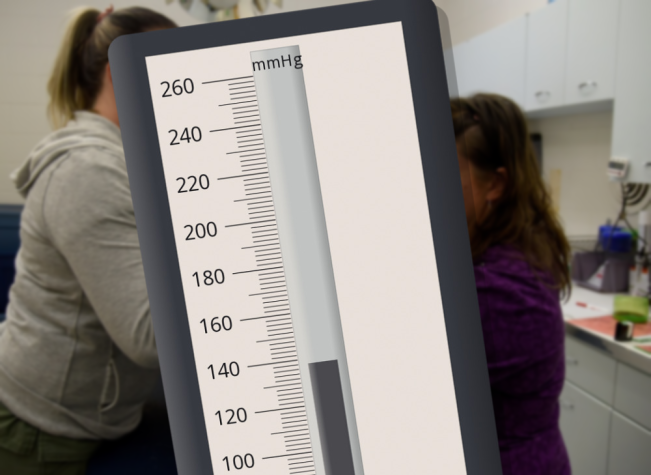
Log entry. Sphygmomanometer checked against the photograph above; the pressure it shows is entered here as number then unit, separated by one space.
138 mmHg
